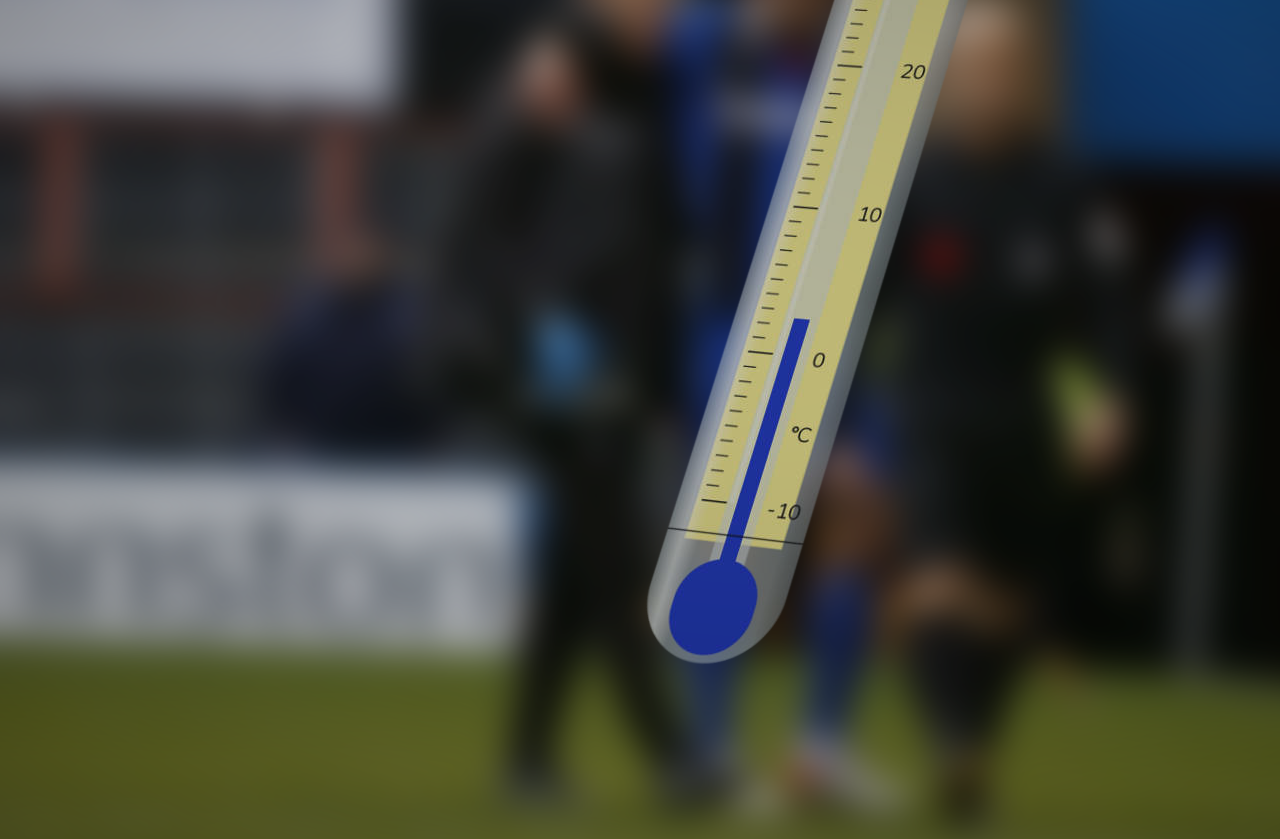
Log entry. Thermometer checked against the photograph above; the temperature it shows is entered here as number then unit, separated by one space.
2.5 °C
